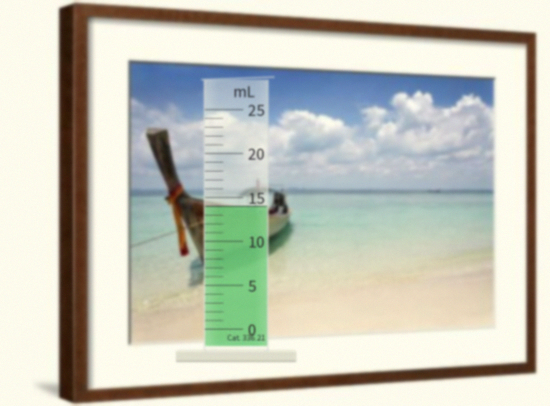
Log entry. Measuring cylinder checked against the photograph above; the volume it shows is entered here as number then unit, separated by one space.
14 mL
